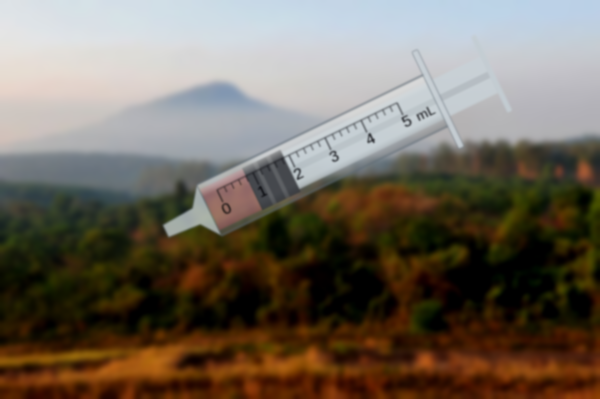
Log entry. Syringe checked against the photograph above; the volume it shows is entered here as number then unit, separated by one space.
0.8 mL
